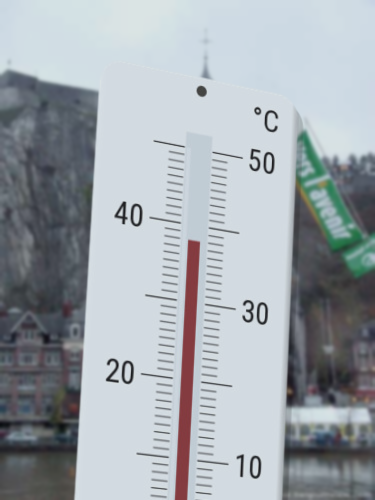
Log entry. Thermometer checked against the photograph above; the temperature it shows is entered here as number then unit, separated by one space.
38 °C
